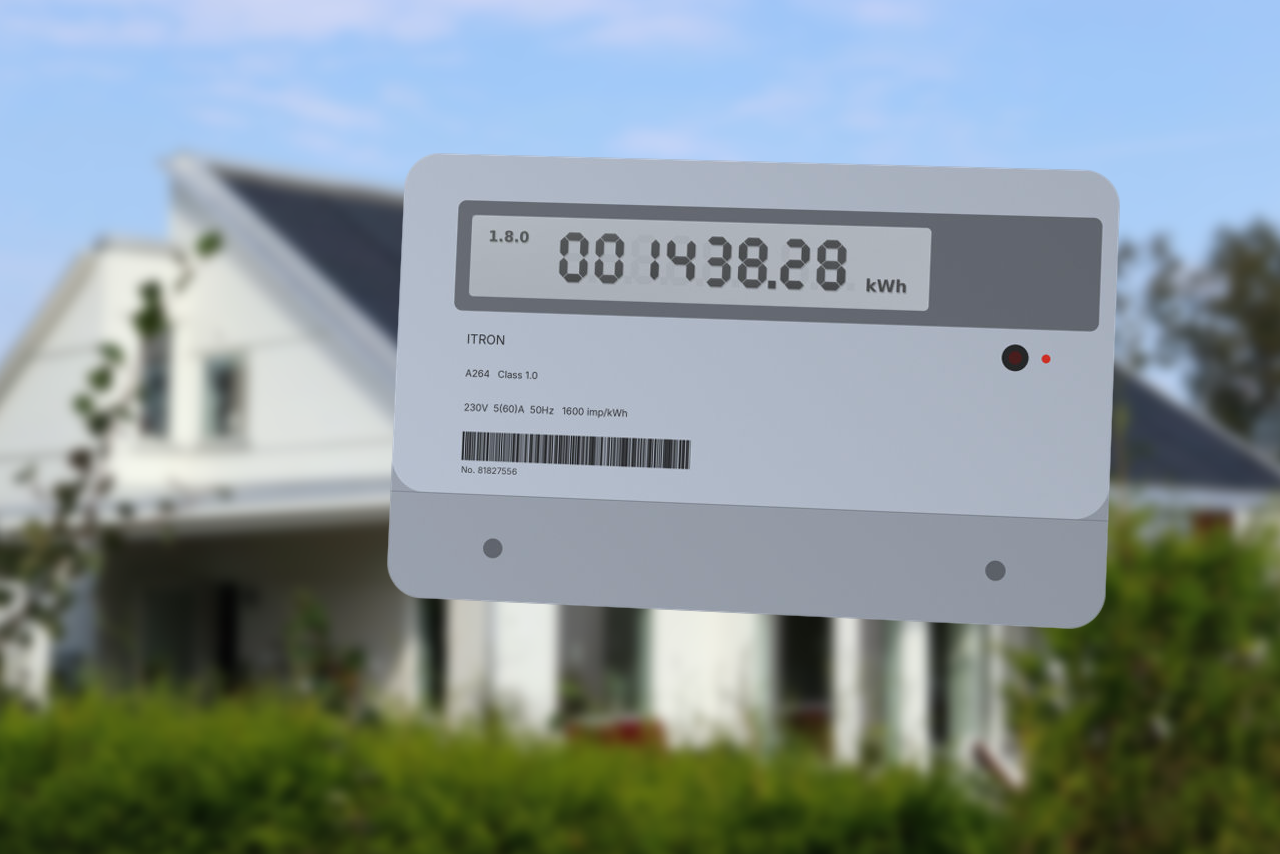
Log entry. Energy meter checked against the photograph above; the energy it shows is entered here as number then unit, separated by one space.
1438.28 kWh
